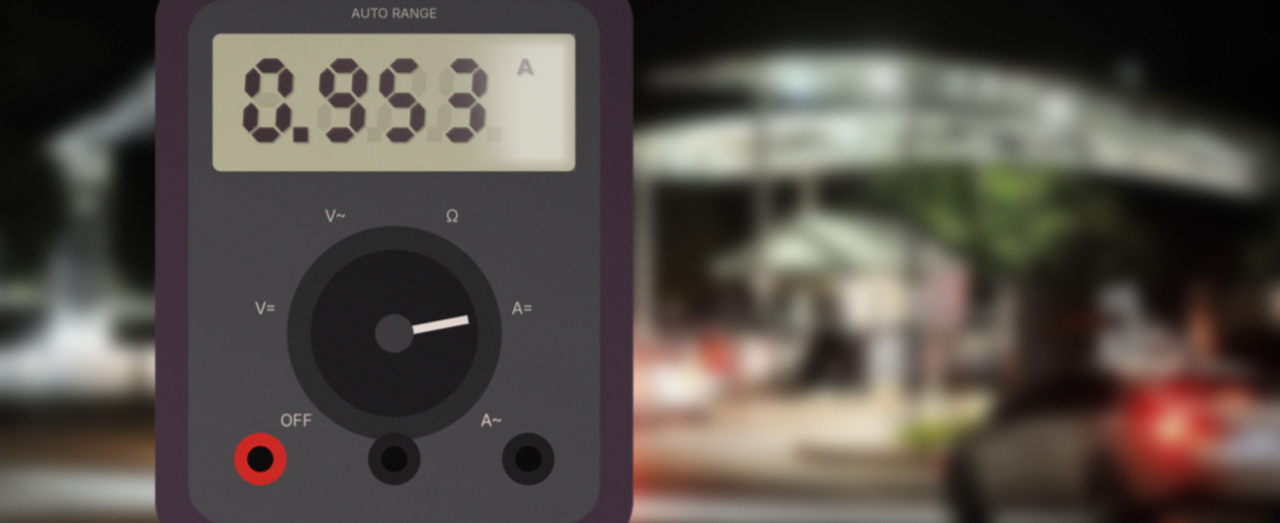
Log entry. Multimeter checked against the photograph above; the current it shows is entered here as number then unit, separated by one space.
0.953 A
